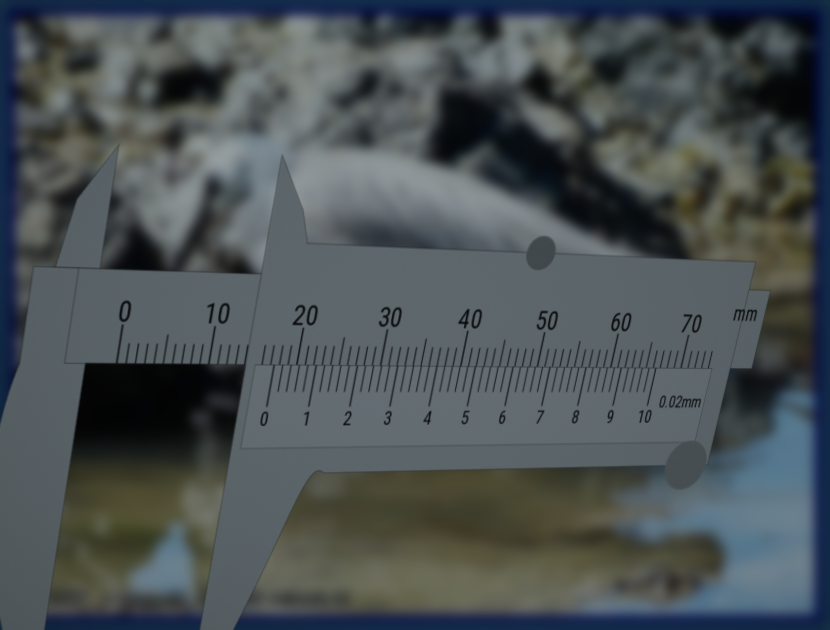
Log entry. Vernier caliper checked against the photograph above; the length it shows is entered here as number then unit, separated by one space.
17.4 mm
